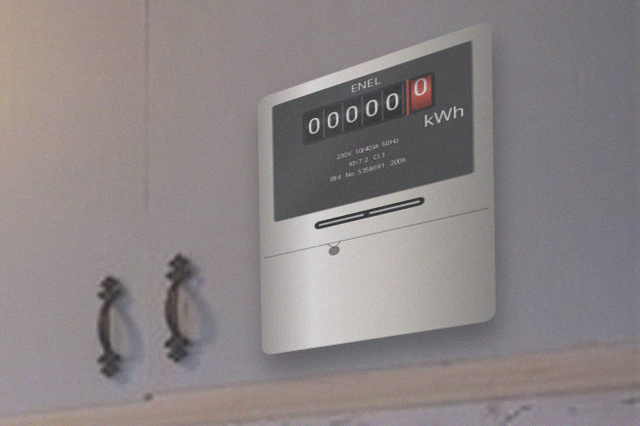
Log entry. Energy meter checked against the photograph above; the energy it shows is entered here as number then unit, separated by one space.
0.0 kWh
